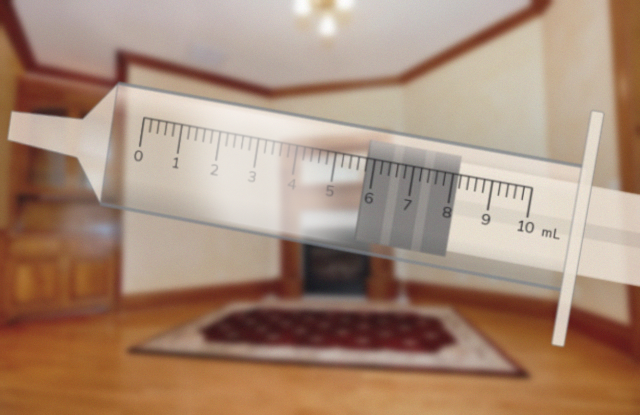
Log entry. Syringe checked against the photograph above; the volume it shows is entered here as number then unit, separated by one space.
5.8 mL
